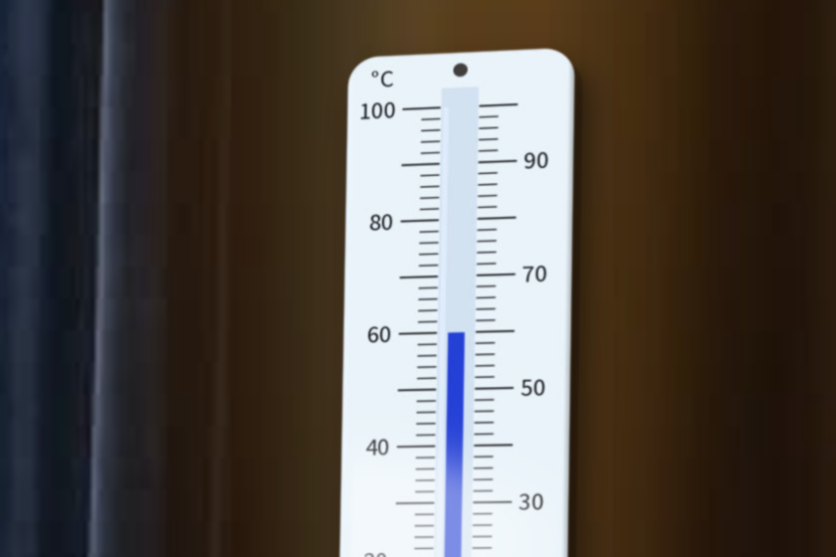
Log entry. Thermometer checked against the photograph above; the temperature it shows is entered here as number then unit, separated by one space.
60 °C
